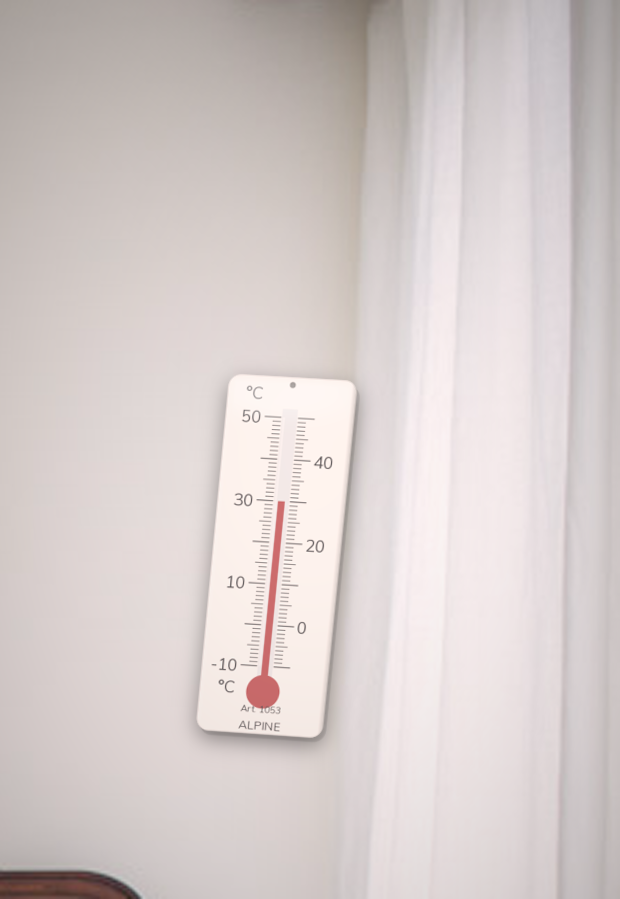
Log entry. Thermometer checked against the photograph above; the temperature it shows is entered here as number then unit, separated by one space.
30 °C
